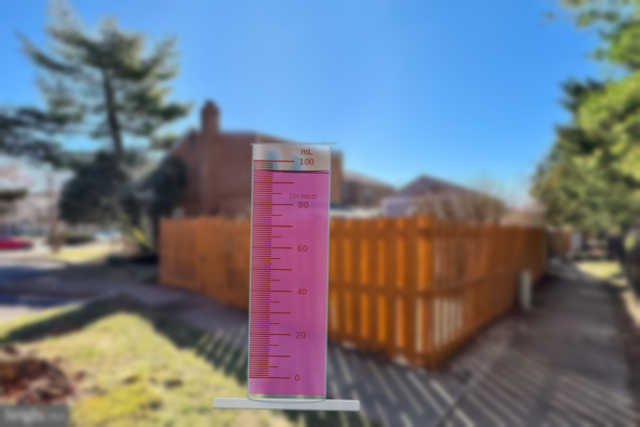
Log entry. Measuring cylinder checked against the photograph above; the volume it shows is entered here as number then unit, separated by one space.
95 mL
